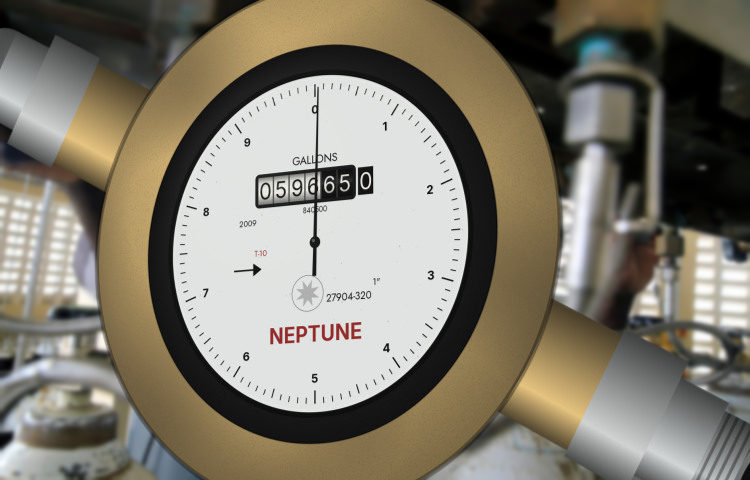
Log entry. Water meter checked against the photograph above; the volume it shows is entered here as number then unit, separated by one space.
596650.0 gal
